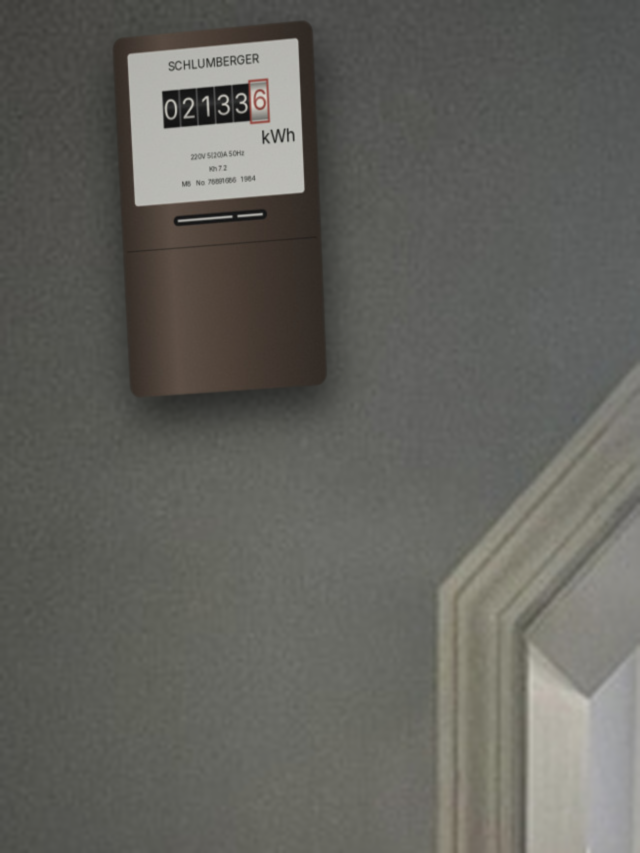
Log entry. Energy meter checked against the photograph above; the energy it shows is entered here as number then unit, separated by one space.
2133.6 kWh
